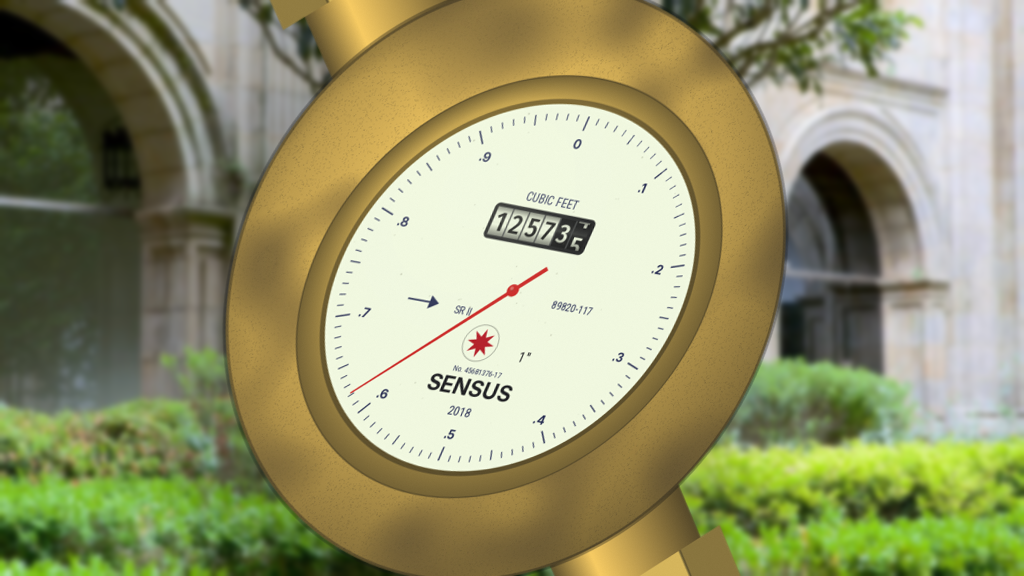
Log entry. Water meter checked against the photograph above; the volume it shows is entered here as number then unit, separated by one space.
125734.62 ft³
